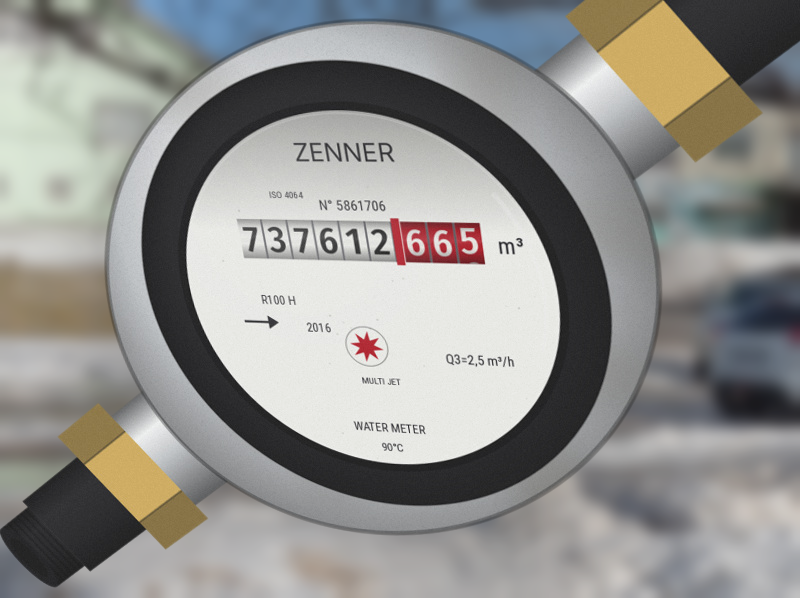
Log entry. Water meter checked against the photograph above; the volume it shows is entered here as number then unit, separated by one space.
737612.665 m³
